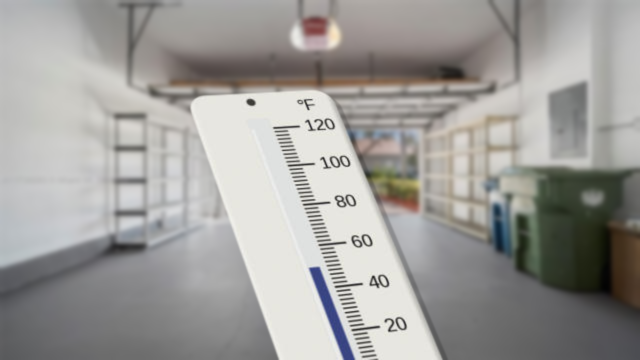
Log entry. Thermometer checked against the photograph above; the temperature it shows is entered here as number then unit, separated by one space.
50 °F
